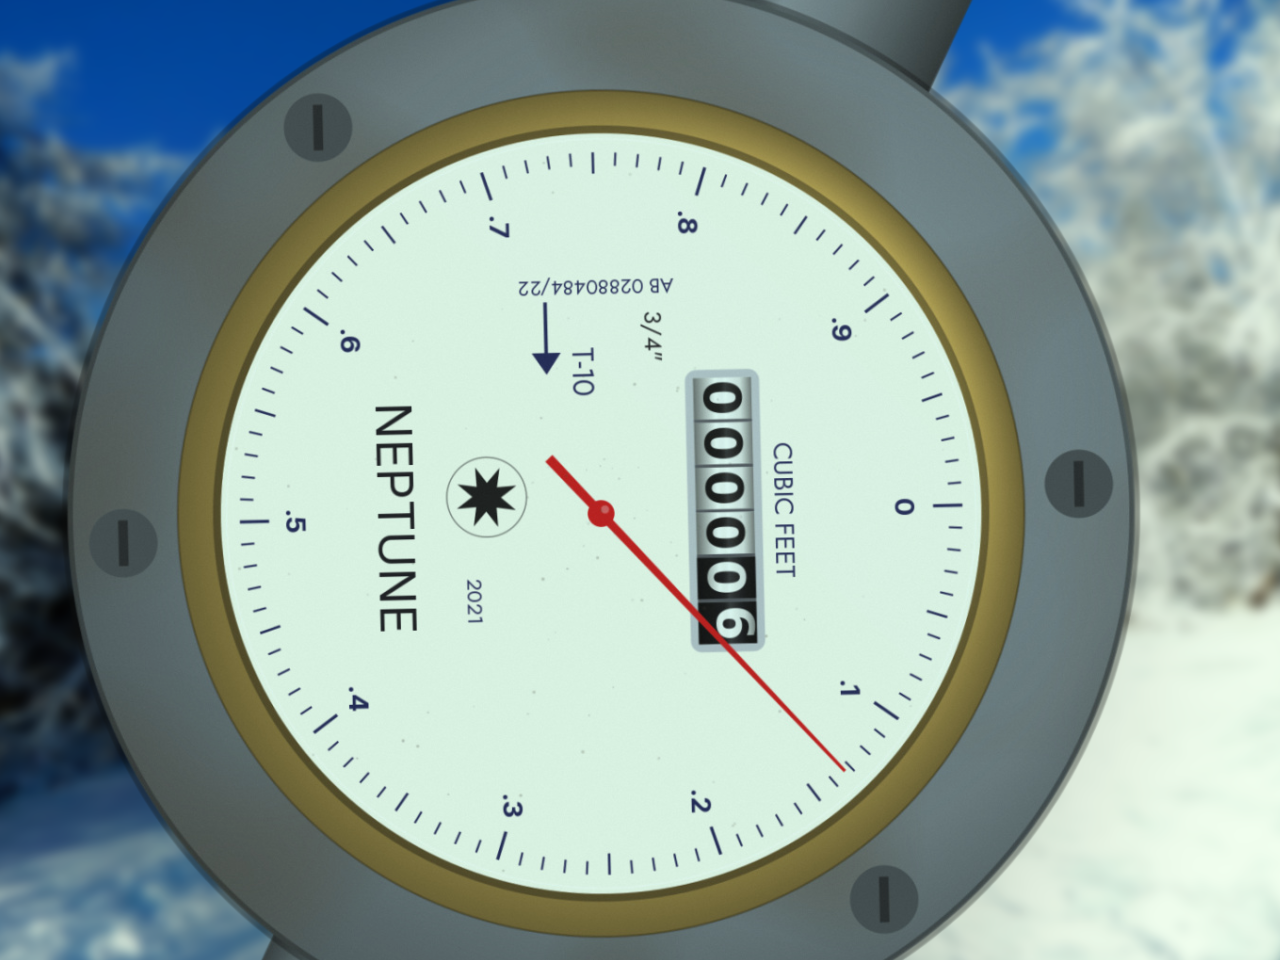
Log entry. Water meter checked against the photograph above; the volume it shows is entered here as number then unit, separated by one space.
6.13 ft³
